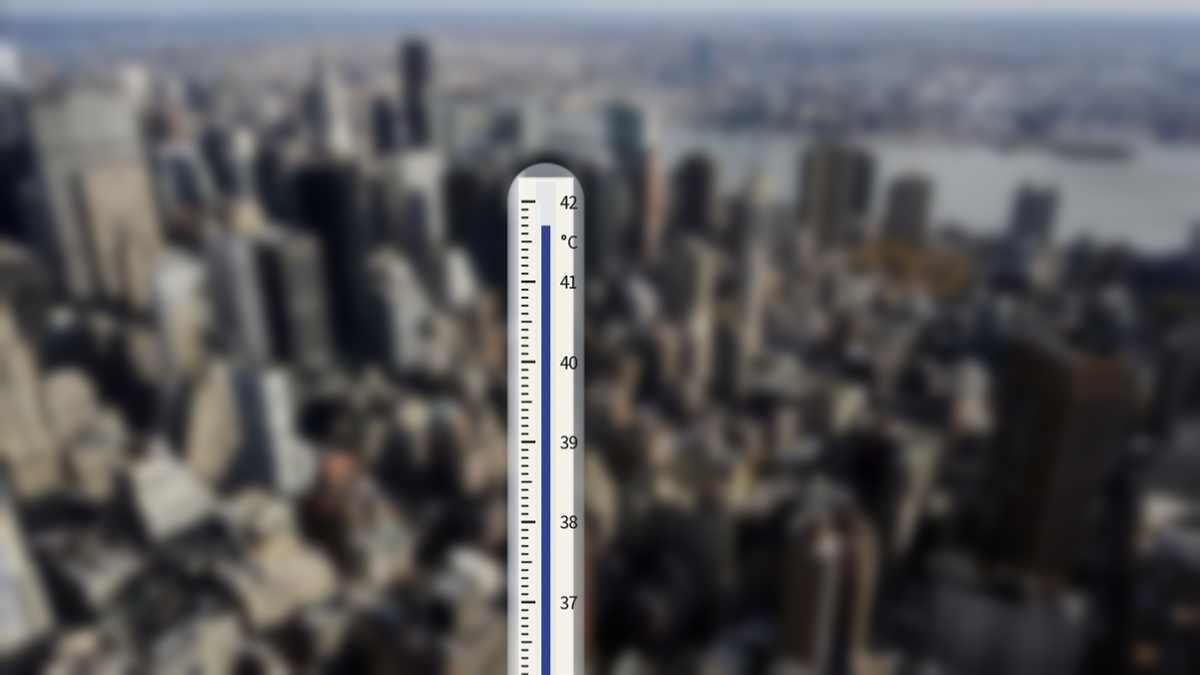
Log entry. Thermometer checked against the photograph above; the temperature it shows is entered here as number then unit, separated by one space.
41.7 °C
